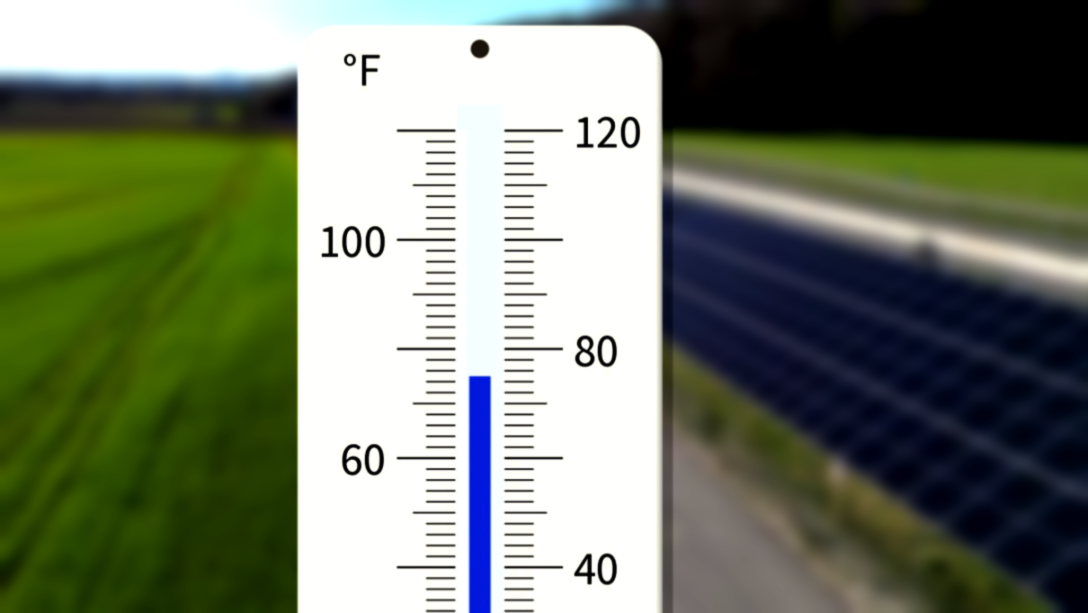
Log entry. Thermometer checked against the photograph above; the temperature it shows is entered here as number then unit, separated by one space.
75 °F
